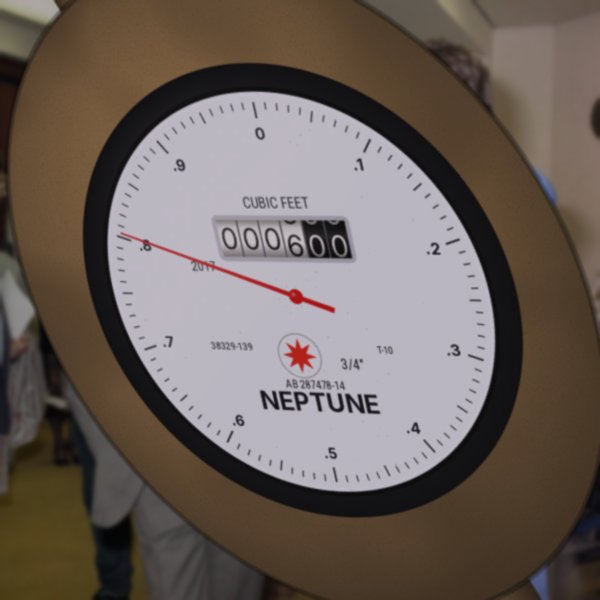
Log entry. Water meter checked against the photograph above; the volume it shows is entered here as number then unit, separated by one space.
599.80 ft³
